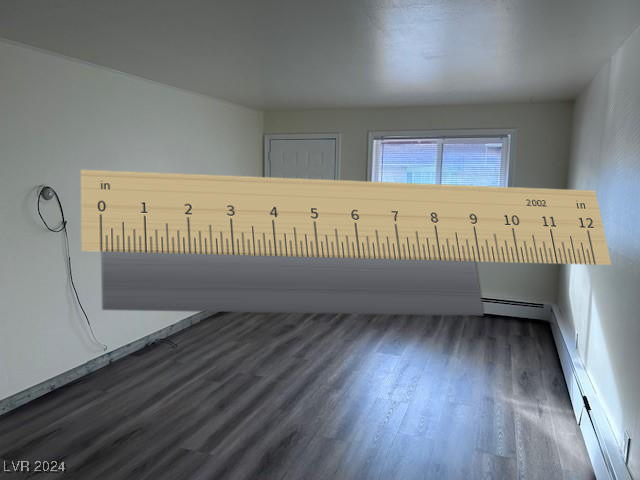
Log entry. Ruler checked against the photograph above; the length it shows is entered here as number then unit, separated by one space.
8.875 in
